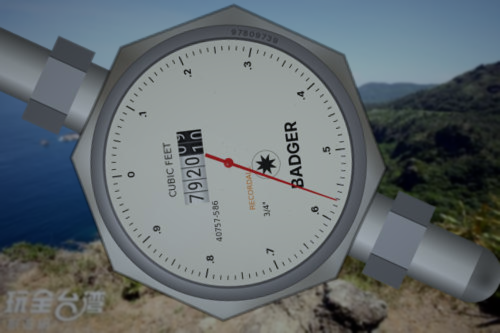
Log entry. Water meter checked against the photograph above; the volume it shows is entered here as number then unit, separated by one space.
792009.57 ft³
